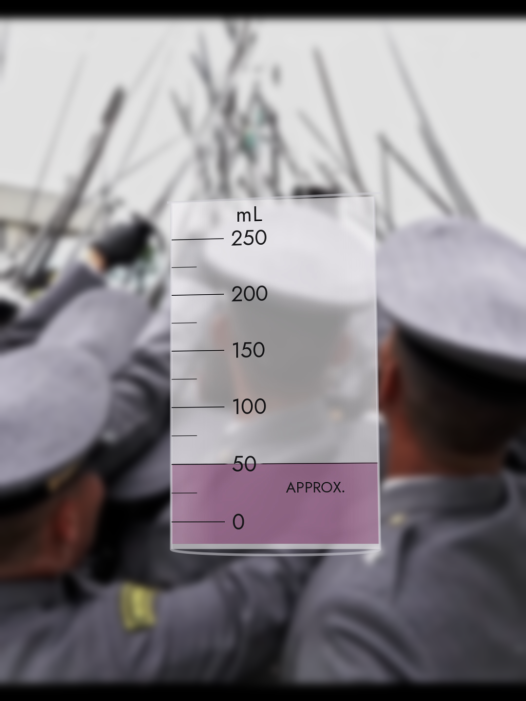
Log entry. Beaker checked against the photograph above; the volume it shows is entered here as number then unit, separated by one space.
50 mL
